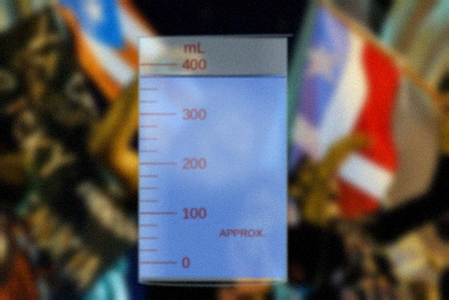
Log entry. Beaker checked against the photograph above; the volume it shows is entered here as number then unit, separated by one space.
375 mL
